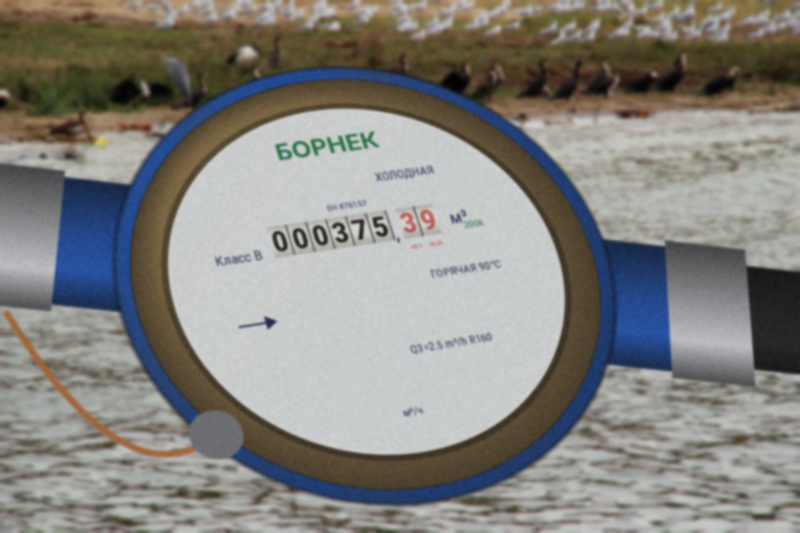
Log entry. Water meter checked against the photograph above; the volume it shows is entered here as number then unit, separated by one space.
375.39 m³
